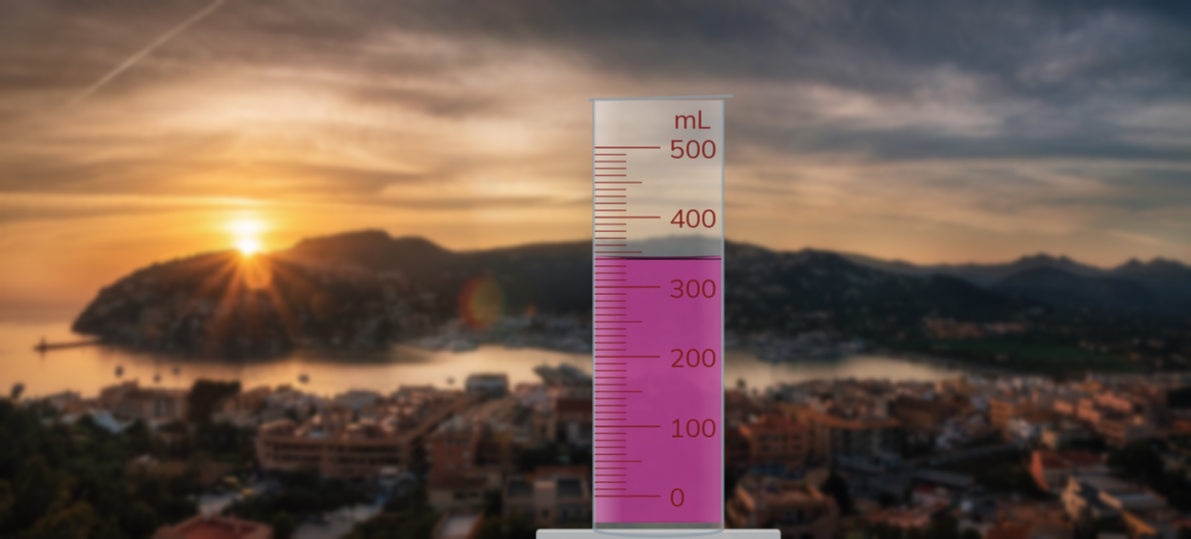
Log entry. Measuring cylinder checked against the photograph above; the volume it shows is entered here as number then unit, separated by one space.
340 mL
